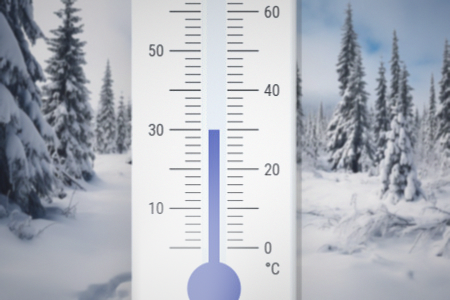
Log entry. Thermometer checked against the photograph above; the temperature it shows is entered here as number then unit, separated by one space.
30 °C
